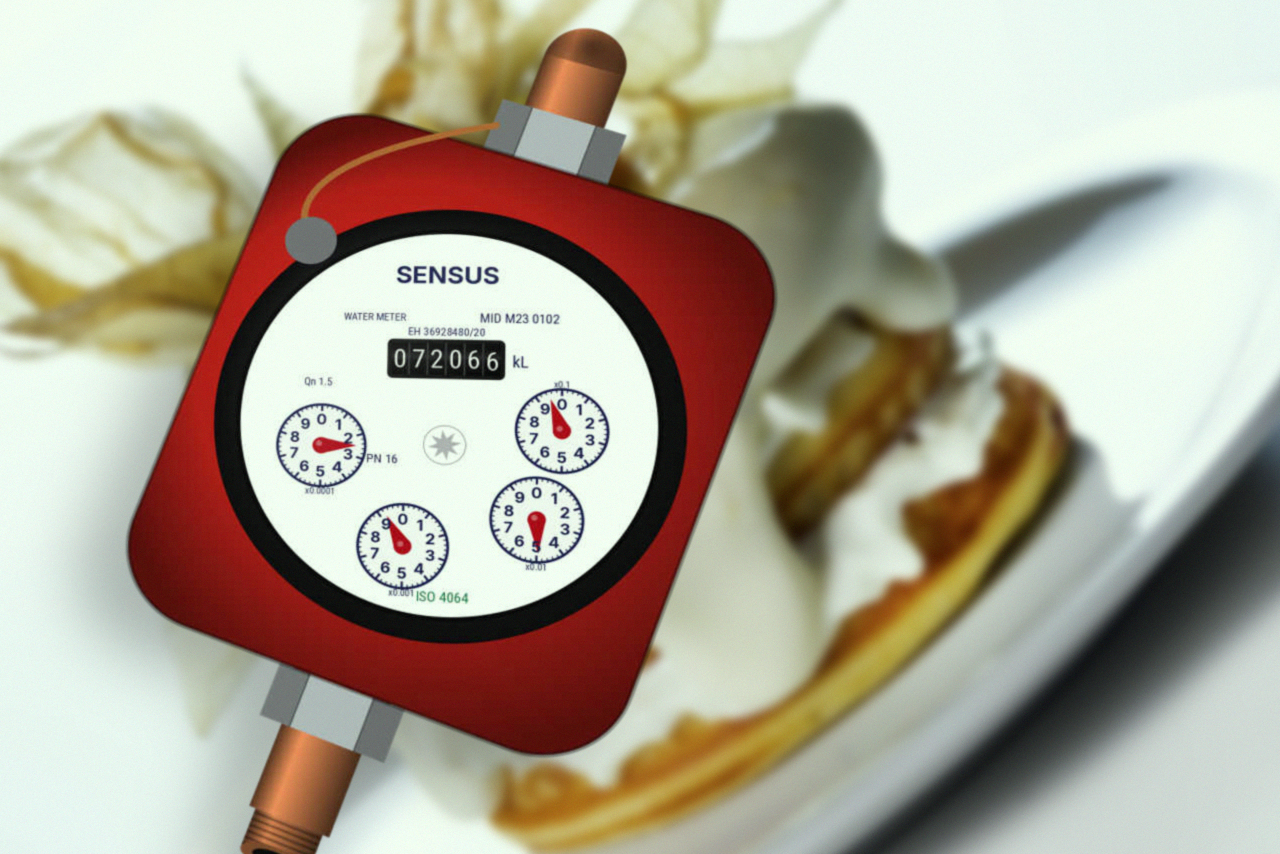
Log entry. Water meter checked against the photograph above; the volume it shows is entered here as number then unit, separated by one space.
72065.9492 kL
